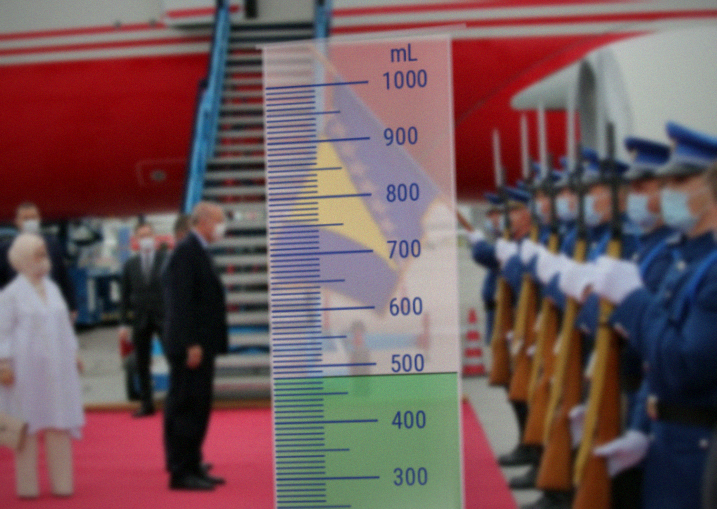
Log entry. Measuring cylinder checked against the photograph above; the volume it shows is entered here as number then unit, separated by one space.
480 mL
